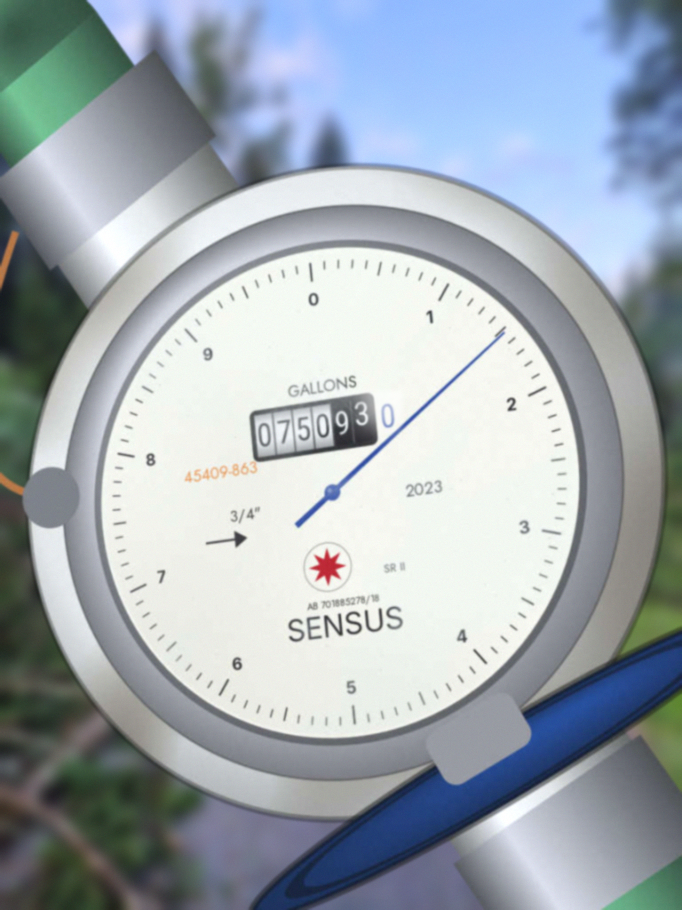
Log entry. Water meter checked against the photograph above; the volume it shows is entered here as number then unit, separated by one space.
750931.5 gal
